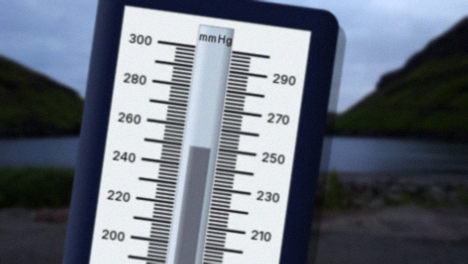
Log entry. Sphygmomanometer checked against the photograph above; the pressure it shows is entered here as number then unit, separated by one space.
250 mmHg
